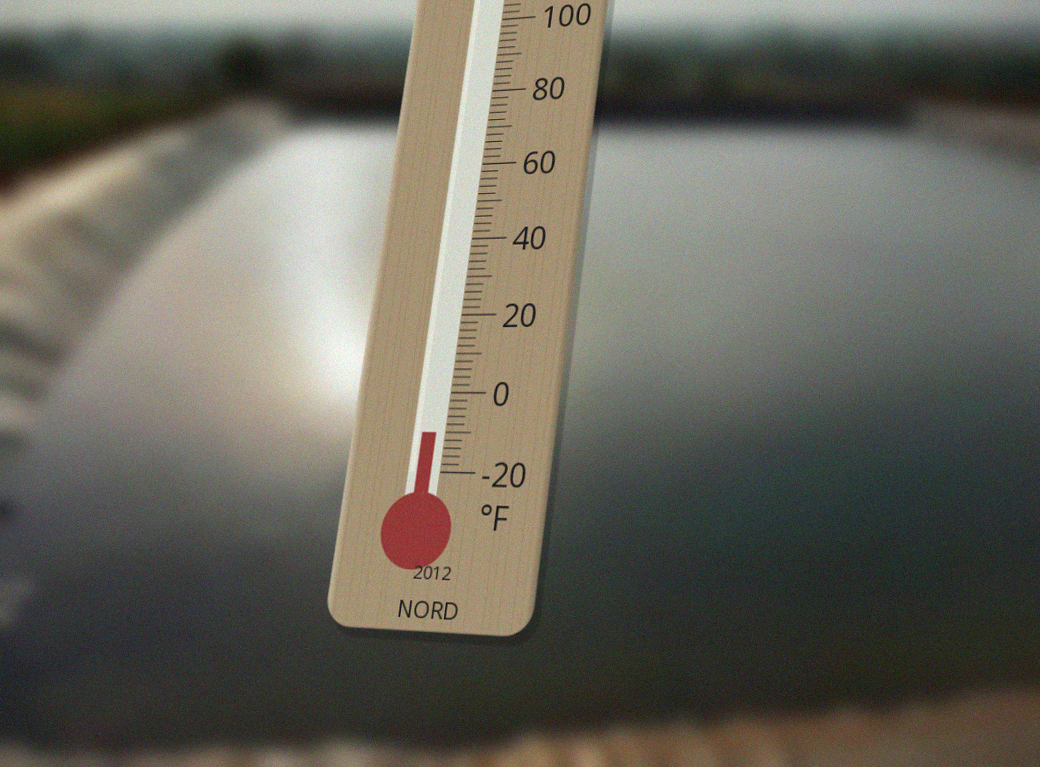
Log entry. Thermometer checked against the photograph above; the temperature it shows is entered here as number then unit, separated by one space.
-10 °F
